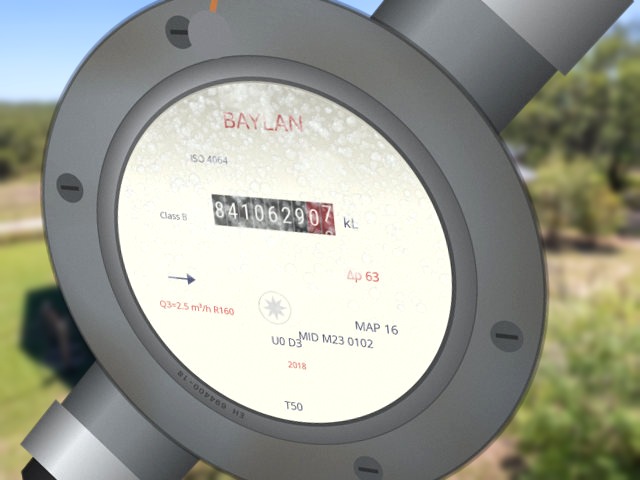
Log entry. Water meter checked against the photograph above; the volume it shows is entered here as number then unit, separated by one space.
8410629.07 kL
